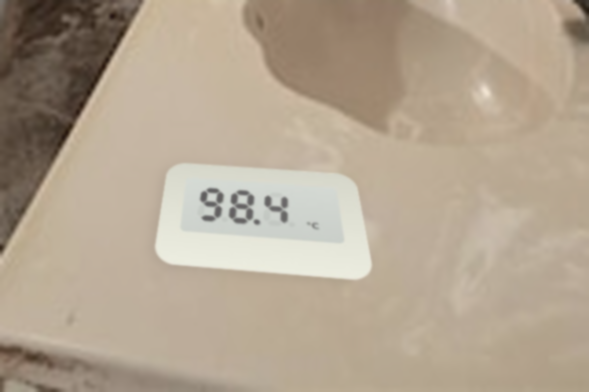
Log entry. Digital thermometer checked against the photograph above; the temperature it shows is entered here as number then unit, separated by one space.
98.4 °C
